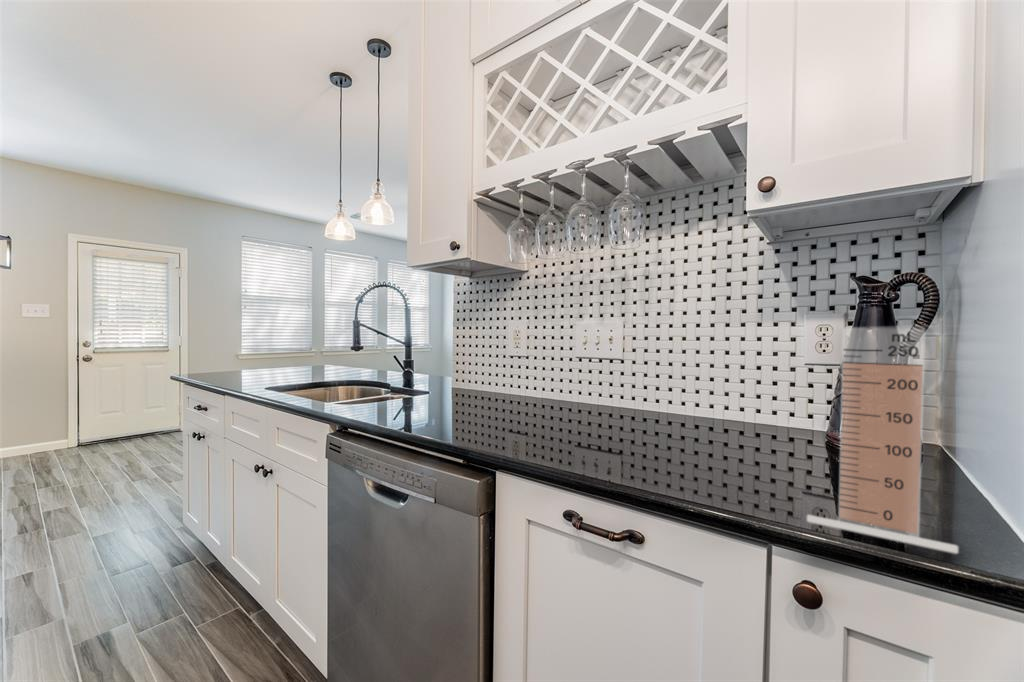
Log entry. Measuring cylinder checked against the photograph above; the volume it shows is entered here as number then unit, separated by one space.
230 mL
